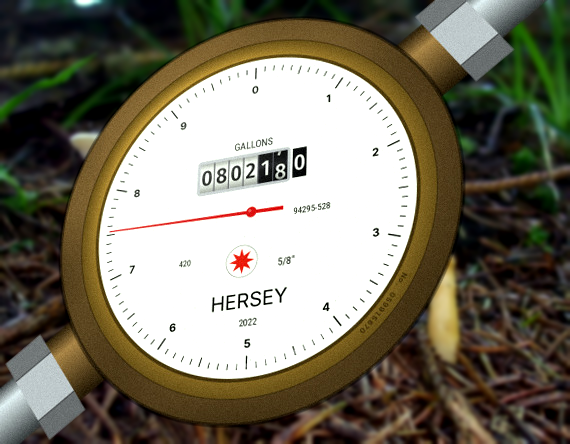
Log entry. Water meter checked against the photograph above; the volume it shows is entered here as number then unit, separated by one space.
802177.5 gal
